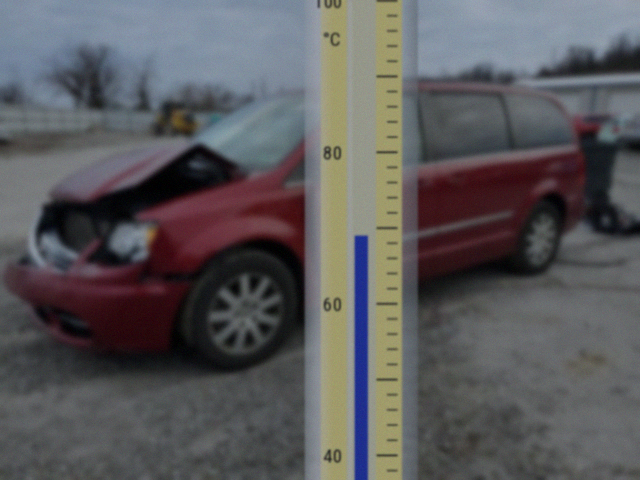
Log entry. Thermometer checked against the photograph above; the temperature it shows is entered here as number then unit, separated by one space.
69 °C
